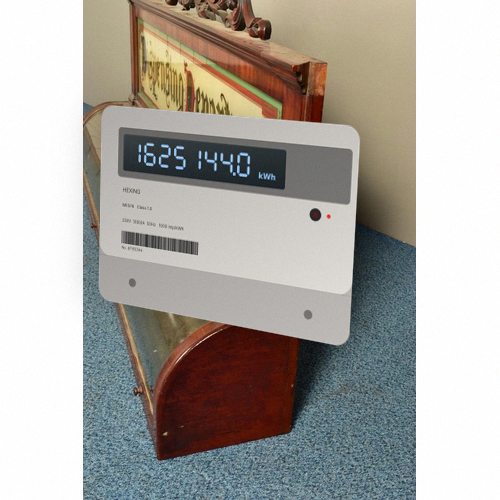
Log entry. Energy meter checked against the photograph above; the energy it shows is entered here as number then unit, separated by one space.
1625144.0 kWh
